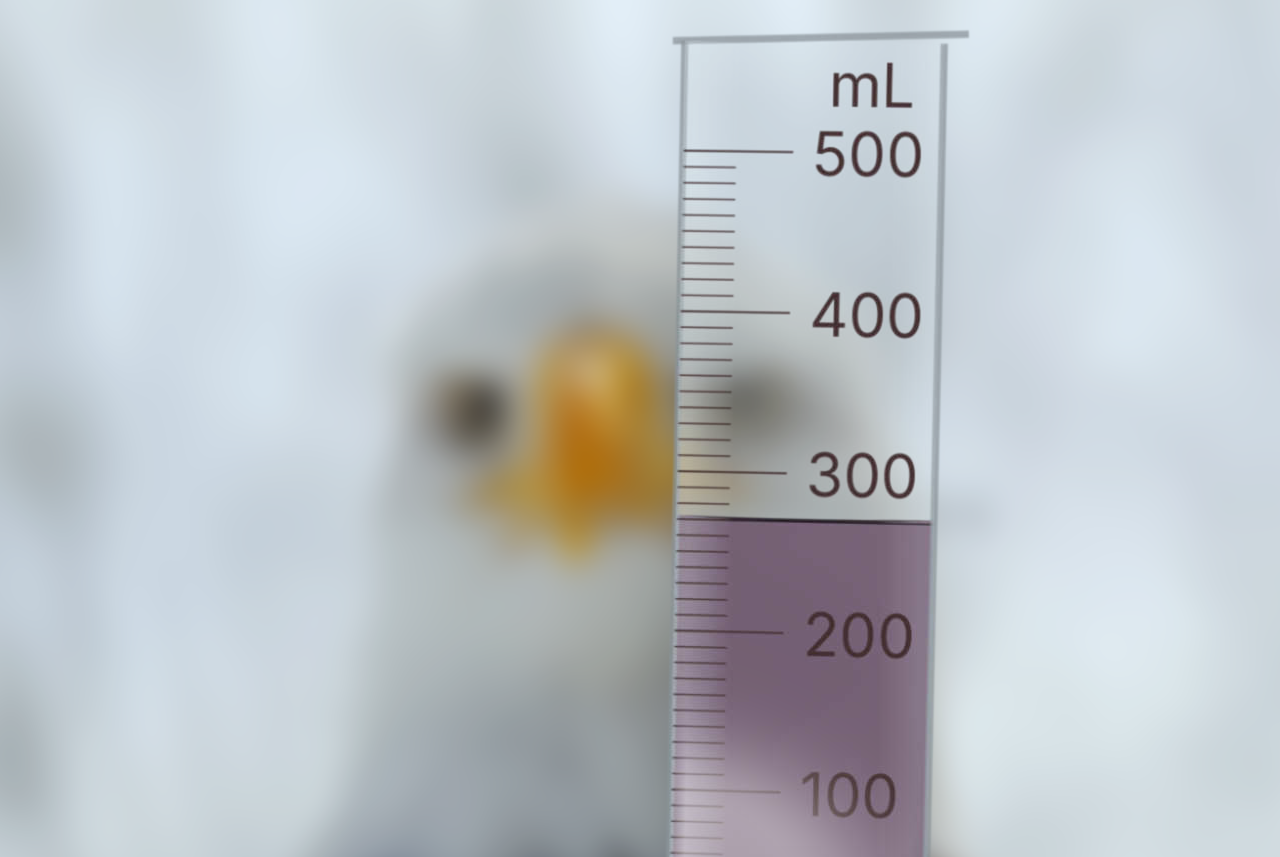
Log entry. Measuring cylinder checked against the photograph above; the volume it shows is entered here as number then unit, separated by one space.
270 mL
